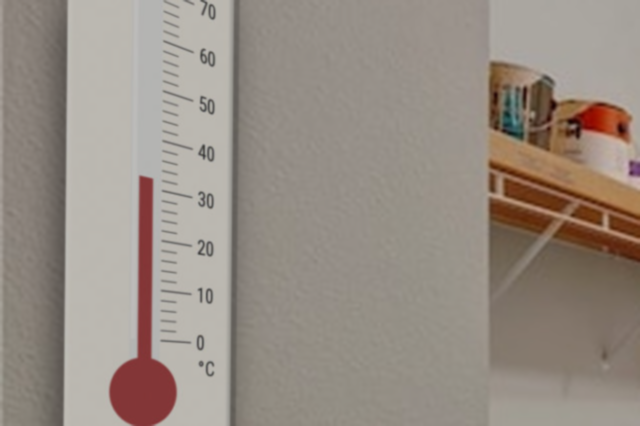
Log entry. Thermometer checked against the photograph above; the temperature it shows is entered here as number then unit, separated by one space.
32 °C
